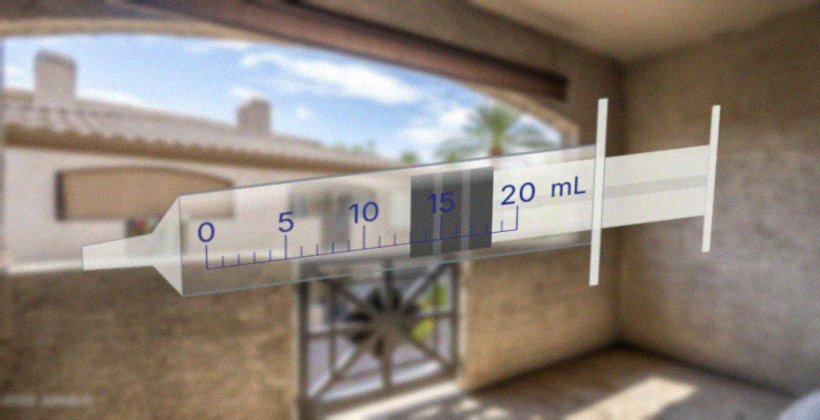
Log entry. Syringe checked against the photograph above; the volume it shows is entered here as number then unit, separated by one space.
13 mL
